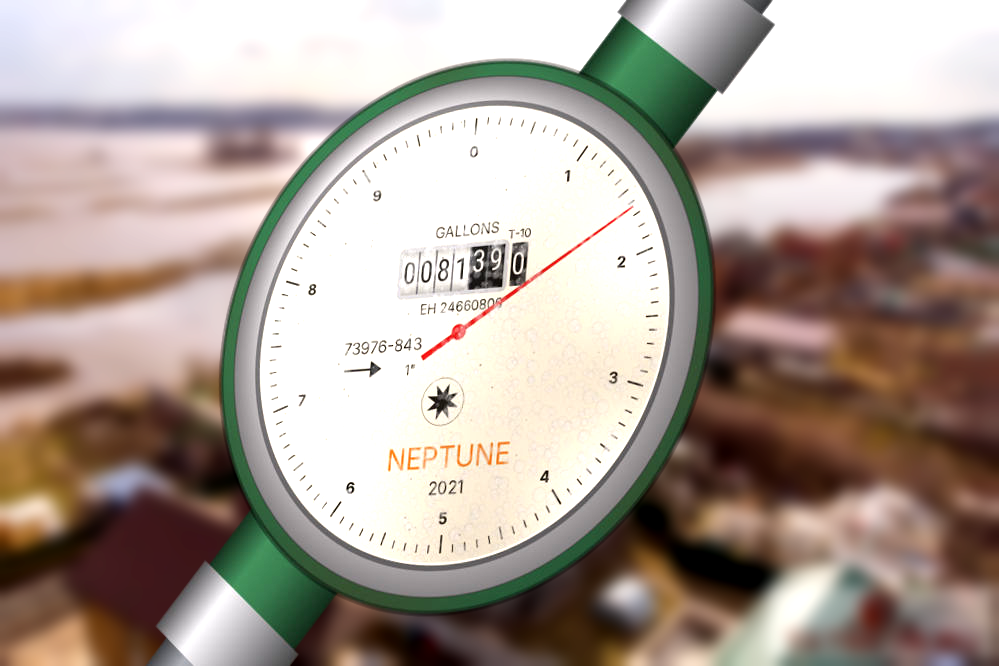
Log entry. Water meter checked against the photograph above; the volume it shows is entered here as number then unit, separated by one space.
81391.6 gal
